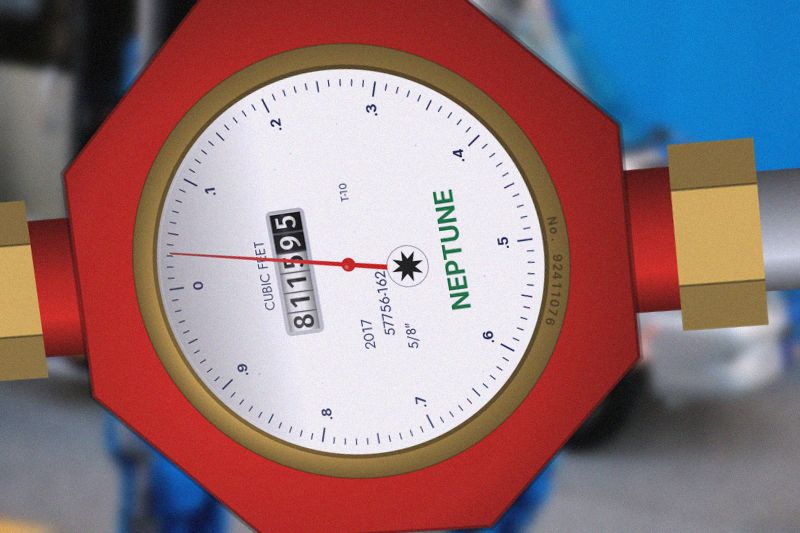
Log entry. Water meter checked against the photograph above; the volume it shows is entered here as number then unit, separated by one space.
811595.03 ft³
